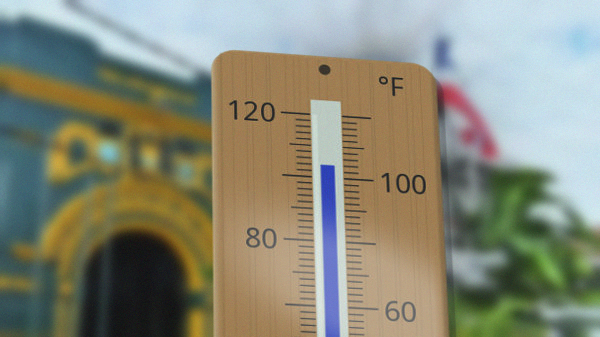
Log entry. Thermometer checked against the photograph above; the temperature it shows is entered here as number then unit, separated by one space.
104 °F
